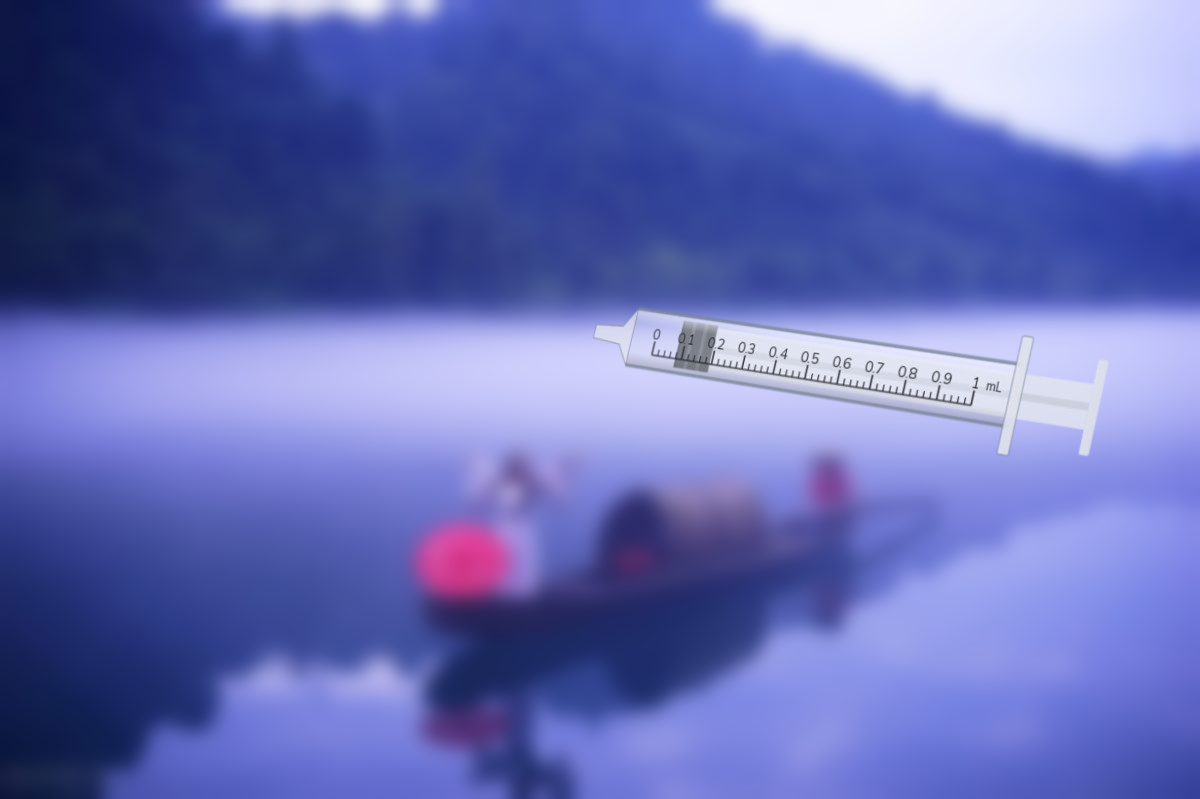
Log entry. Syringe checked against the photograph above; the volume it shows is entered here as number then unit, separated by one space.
0.08 mL
